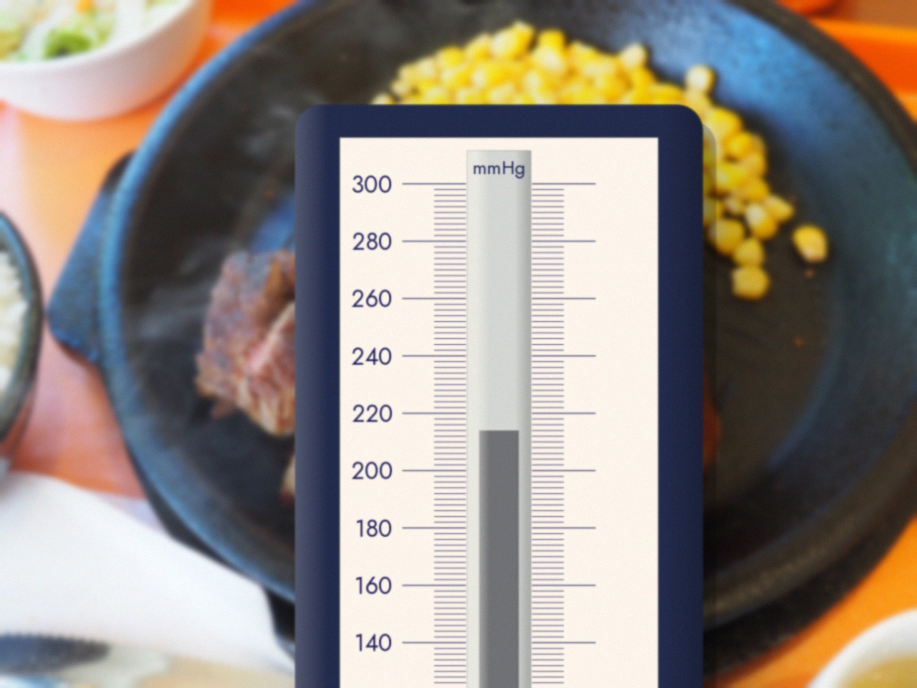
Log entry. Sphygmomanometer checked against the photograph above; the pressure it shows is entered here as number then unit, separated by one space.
214 mmHg
